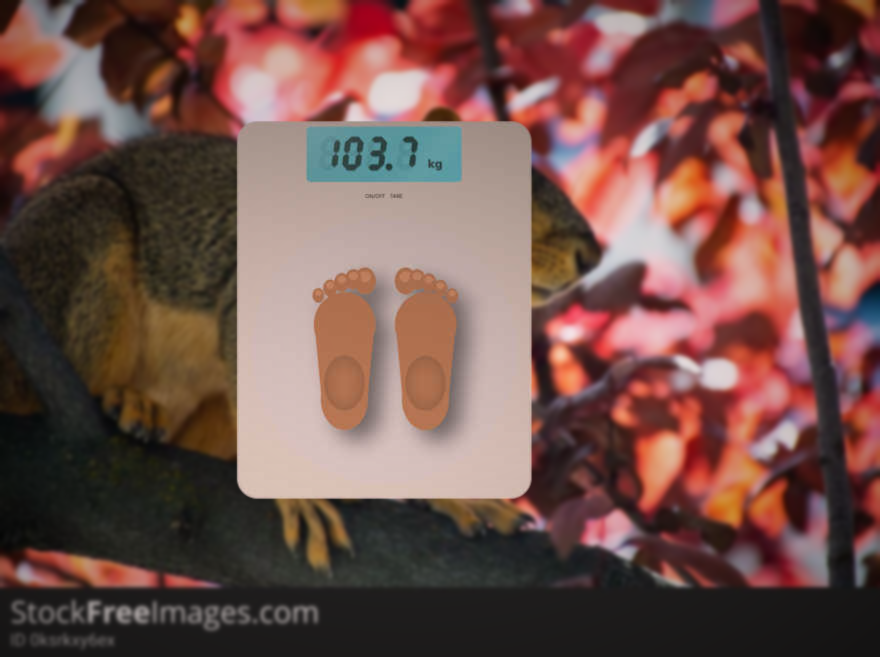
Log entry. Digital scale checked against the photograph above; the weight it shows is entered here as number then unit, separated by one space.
103.7 kg
